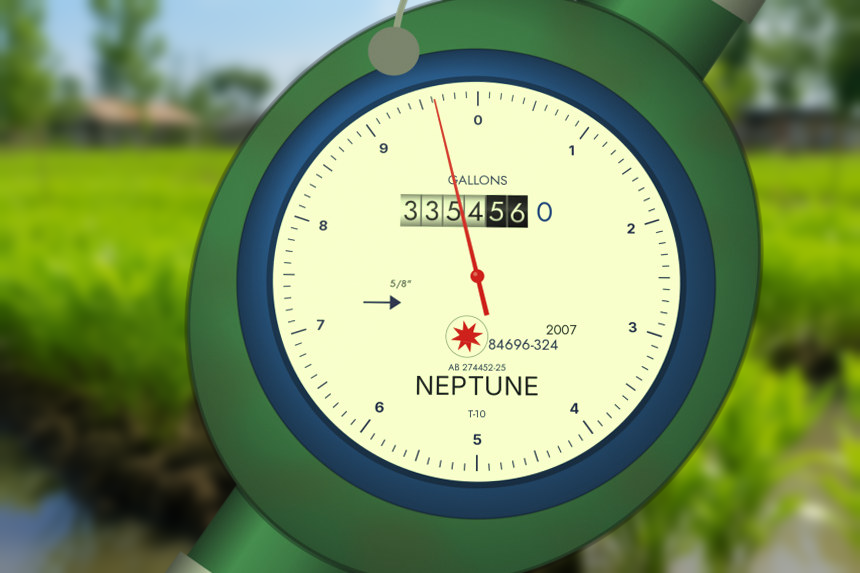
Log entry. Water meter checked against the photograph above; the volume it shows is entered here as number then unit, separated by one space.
3354559.6 gal
